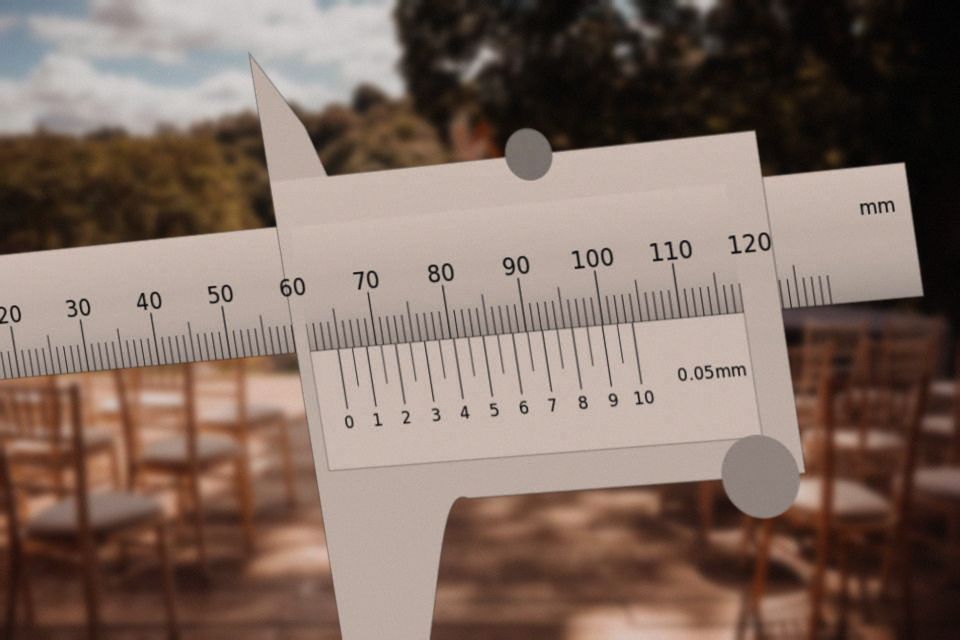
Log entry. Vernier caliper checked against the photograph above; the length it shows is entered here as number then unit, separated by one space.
64.8 mm
